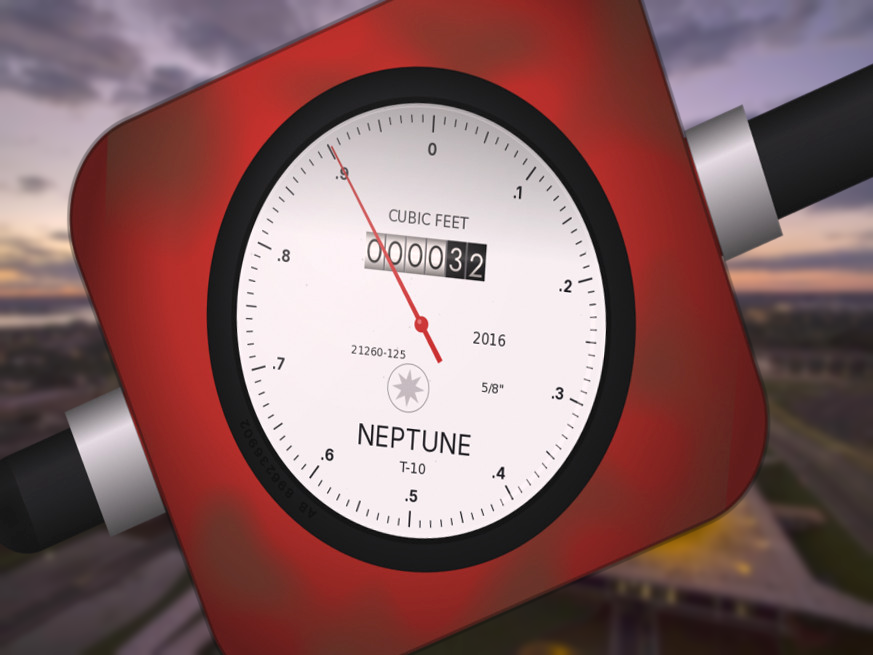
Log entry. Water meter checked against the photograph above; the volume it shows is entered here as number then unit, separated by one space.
31.90 ft³
